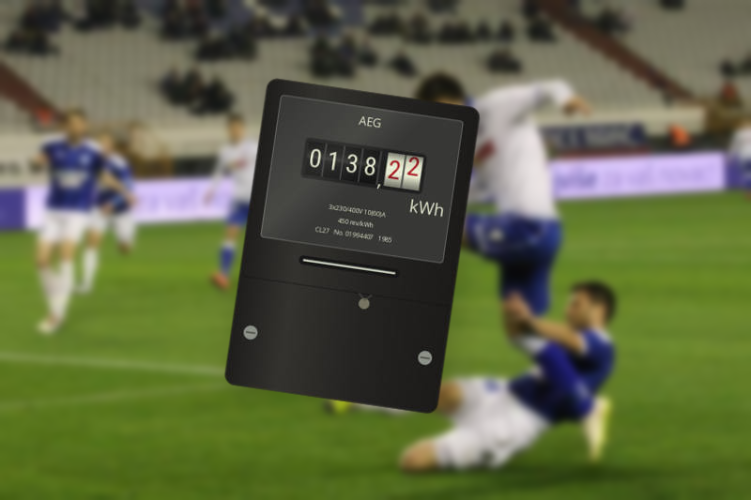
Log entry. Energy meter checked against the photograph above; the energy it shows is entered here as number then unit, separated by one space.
138.22 kWh
